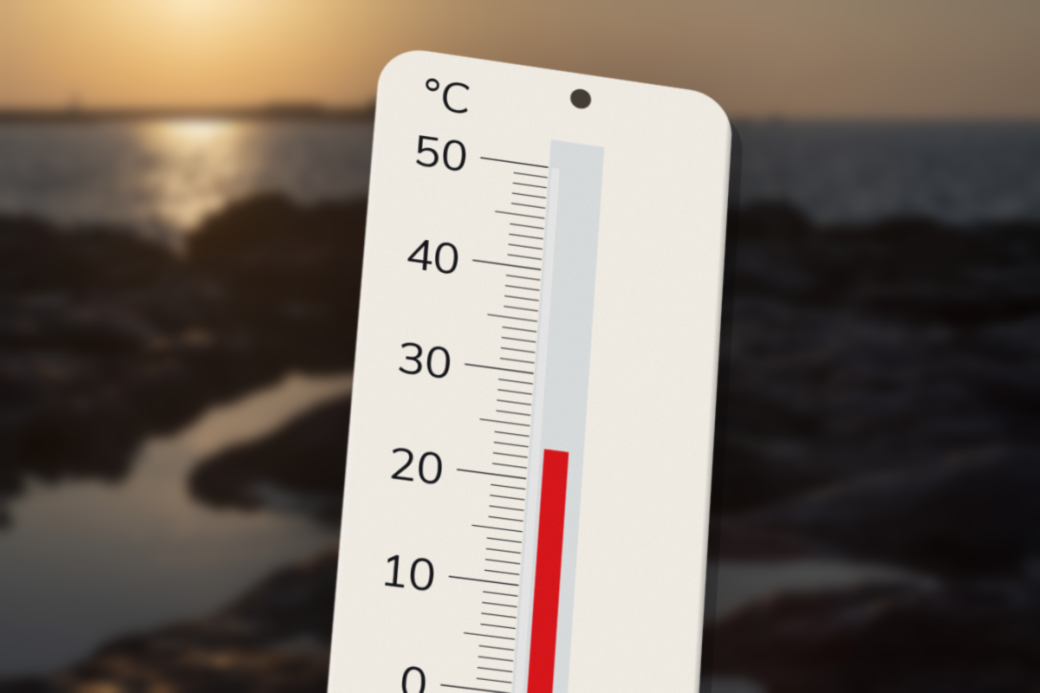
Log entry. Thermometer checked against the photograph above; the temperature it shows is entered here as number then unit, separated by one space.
23 °C
